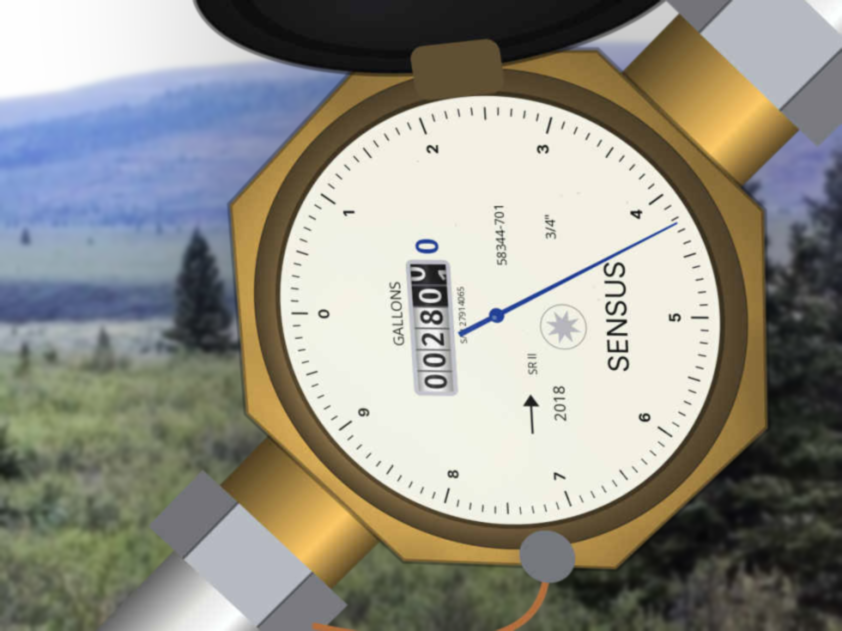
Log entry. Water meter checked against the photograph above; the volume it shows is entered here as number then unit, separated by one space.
28004.2 gal
